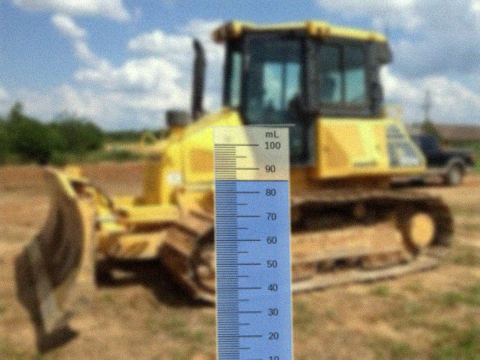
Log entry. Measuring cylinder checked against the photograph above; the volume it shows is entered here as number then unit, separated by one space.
85 mL
